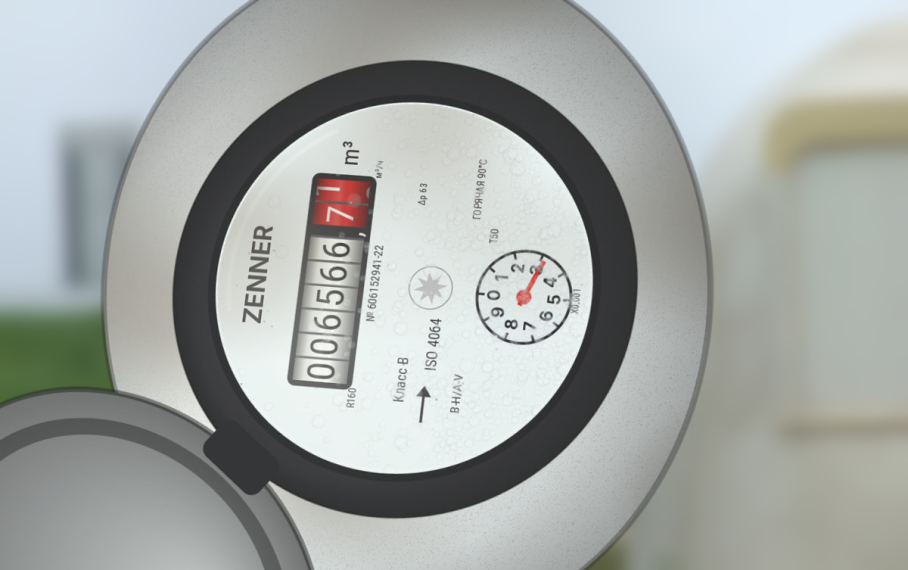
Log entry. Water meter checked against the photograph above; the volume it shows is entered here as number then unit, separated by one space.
6566.713 m³
